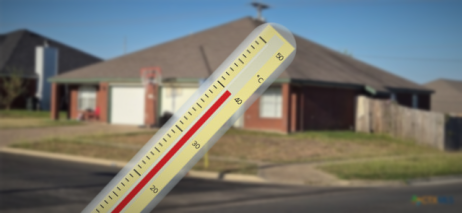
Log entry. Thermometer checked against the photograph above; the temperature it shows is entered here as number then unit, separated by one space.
40 °C
